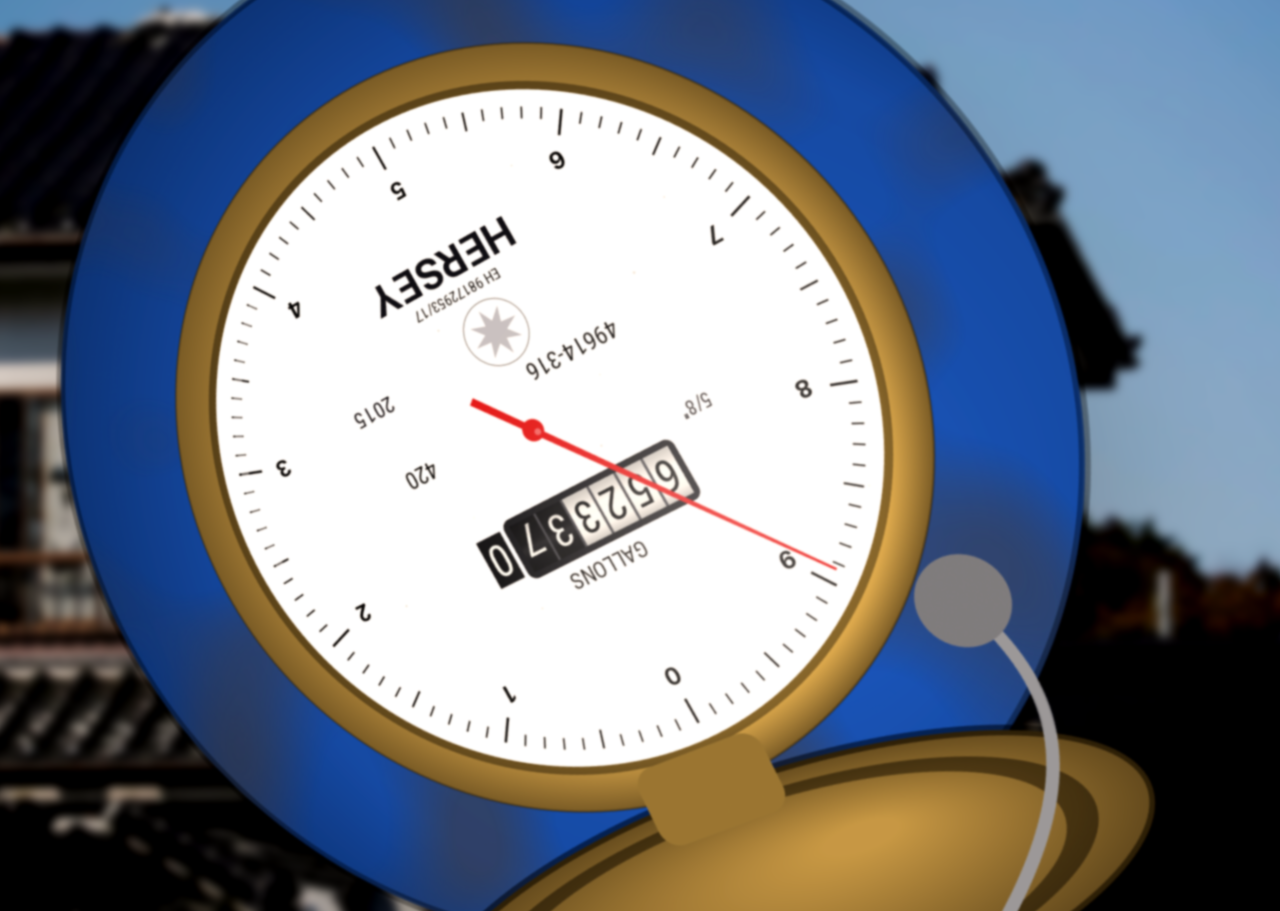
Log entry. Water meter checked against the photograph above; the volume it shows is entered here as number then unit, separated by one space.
6523368.9 gal
